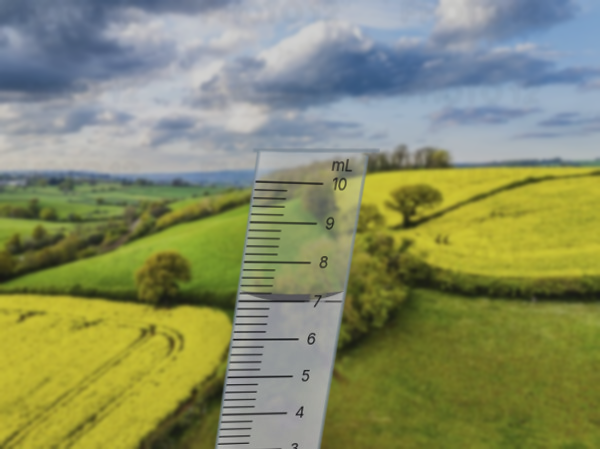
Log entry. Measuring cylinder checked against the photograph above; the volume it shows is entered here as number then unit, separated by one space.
7 mL
